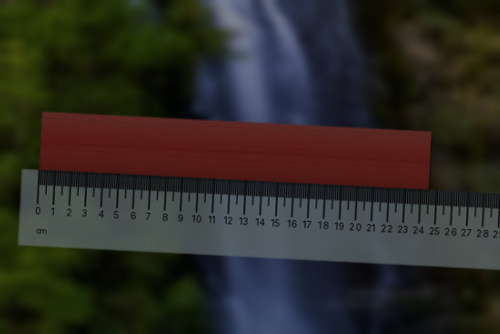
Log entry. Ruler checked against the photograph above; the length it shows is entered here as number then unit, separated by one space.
24.5 cm
